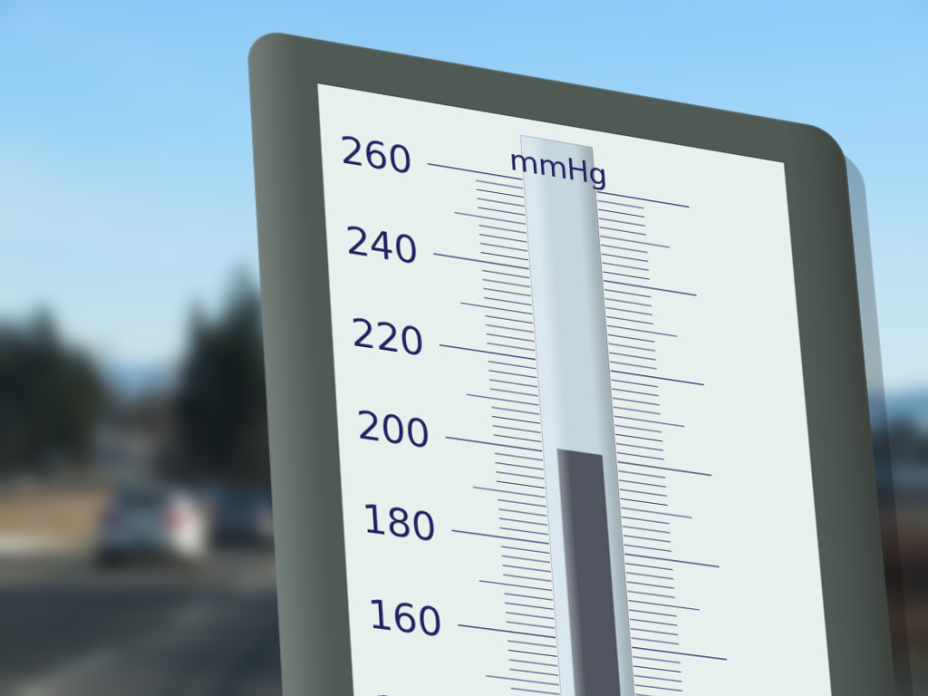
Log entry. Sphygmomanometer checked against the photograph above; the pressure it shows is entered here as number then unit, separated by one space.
201 mmHg
